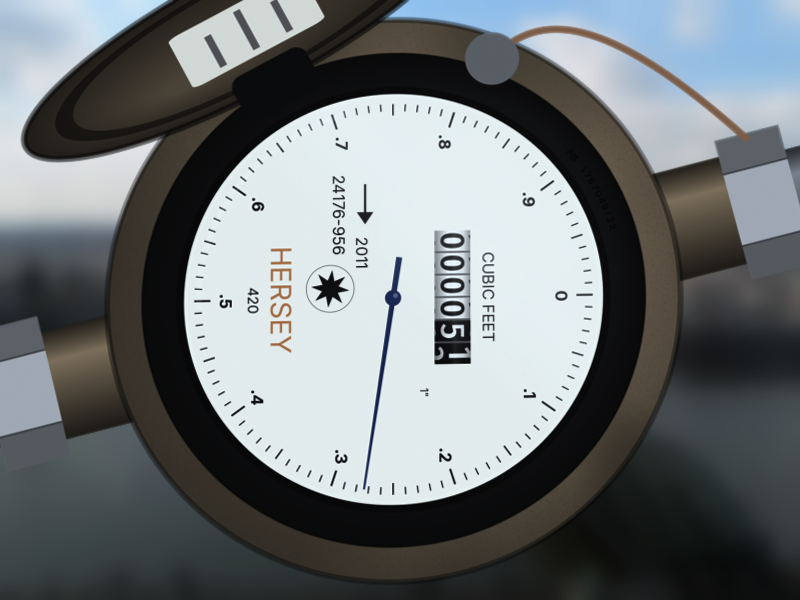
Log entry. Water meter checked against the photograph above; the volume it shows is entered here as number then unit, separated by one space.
51.27 ft³
